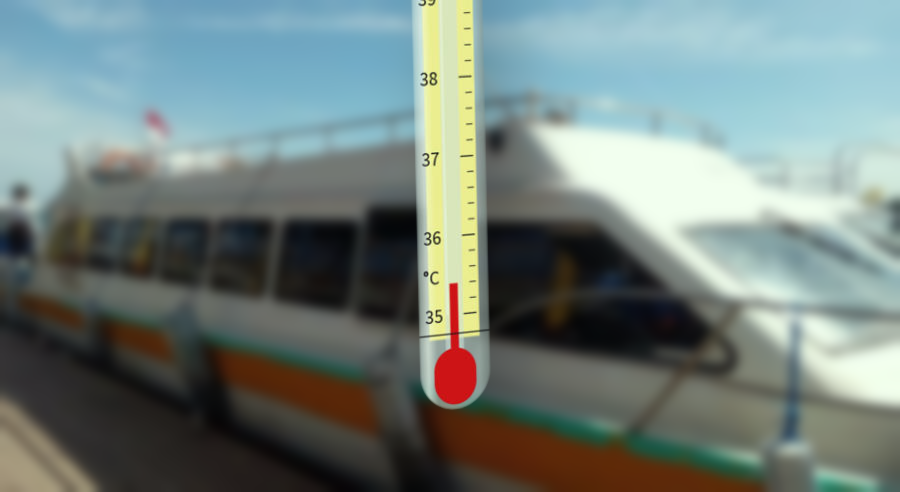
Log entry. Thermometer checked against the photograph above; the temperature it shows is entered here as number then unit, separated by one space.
35.4 °C
